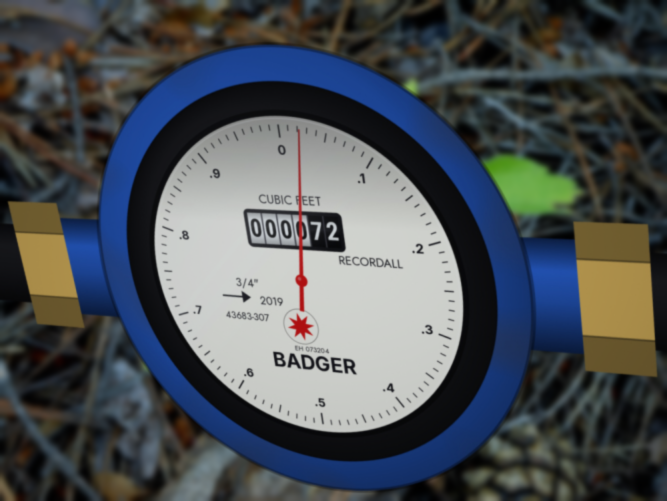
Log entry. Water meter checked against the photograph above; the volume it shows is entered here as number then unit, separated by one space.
72.02 ft³
